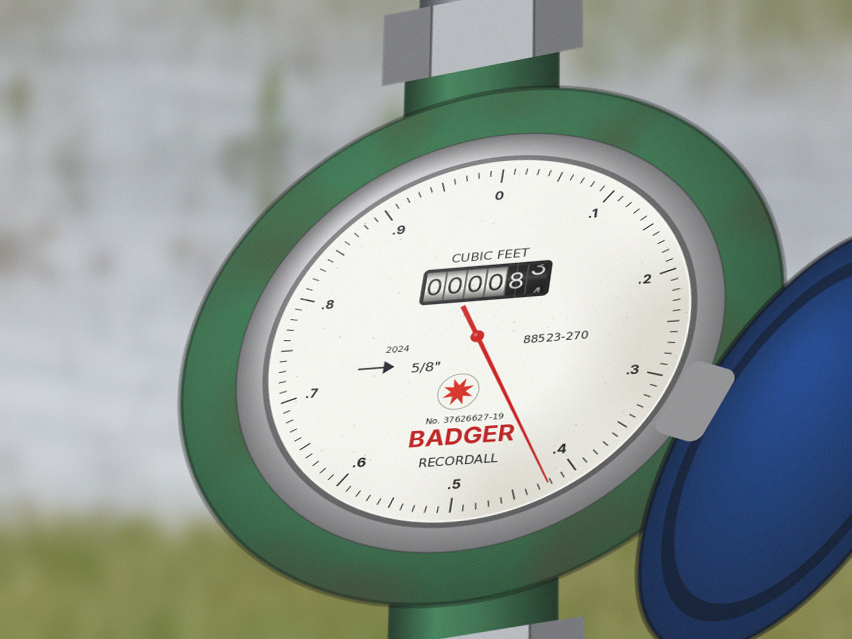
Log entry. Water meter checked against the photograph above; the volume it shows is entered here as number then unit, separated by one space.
83.42 ft³
